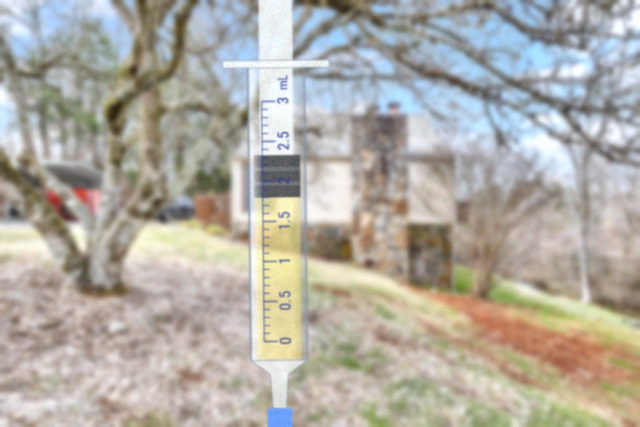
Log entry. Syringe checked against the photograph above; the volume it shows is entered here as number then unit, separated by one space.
1.8 mL
